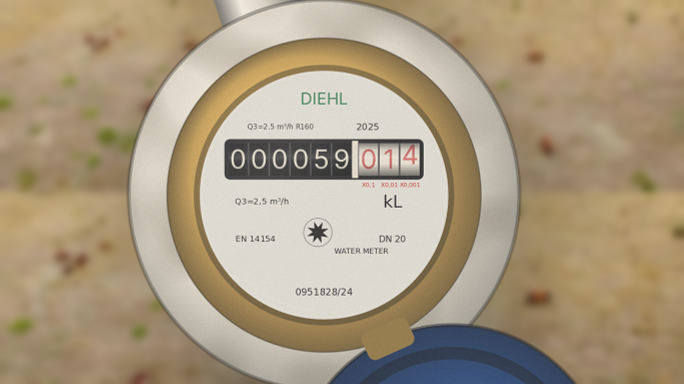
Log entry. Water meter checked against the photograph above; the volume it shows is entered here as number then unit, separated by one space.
59.014 kL
